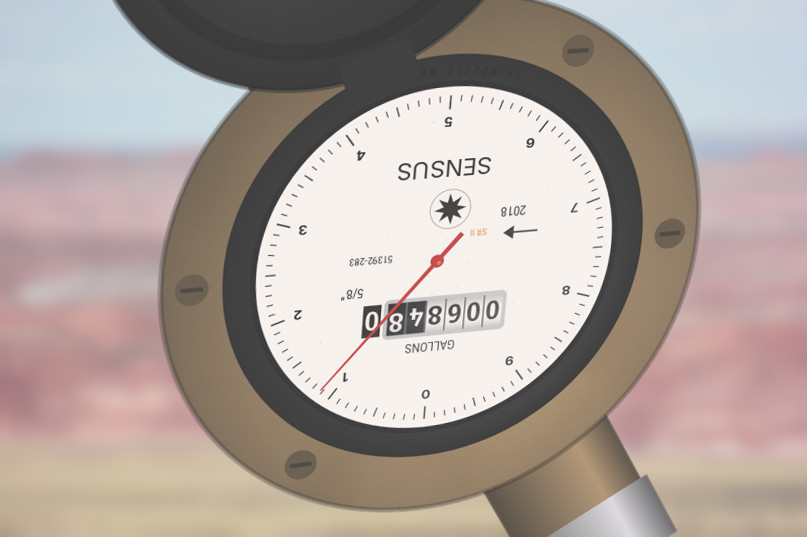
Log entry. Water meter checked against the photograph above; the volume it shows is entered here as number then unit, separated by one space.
68481.1 gal
